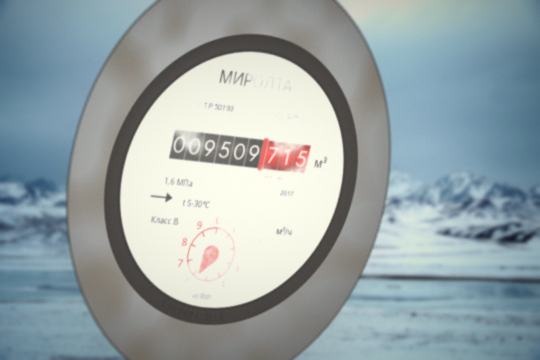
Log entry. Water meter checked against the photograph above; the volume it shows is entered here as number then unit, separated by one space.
9509.7155 m³
